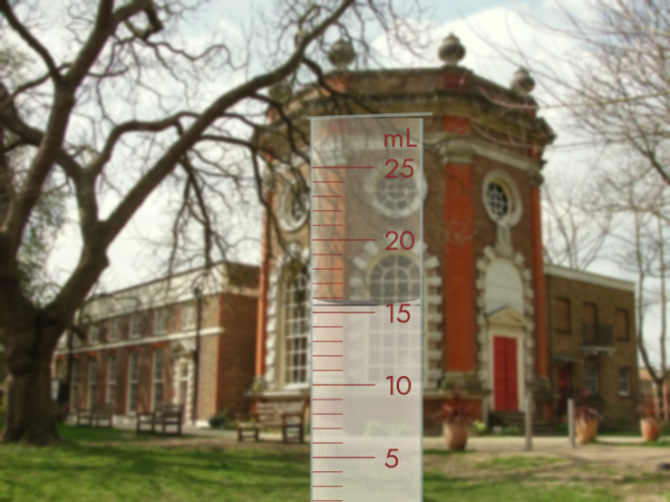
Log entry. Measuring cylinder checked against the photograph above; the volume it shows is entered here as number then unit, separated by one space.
15.5 mL
